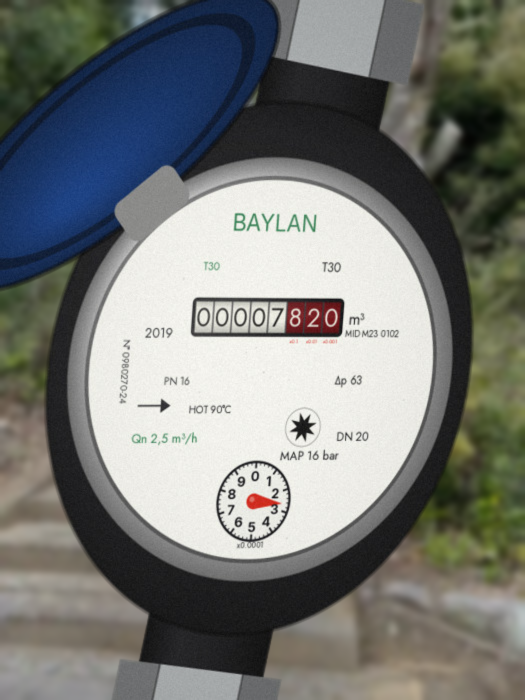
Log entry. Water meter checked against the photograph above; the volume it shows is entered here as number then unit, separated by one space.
7.8202 m³
